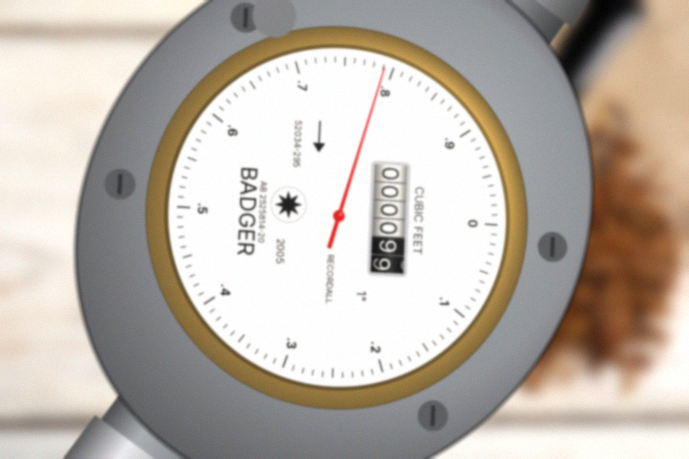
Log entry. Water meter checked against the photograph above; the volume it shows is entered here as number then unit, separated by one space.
98.79 ft³
